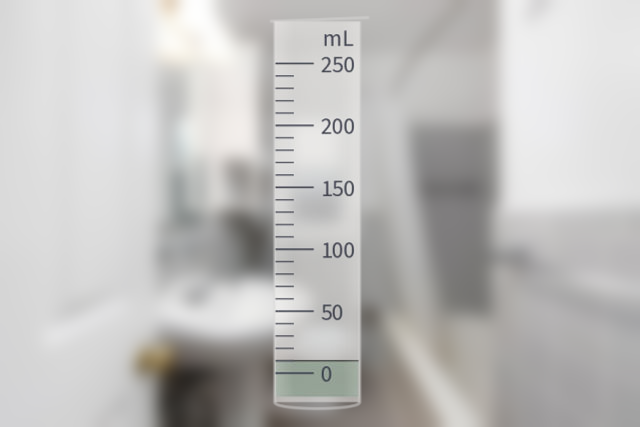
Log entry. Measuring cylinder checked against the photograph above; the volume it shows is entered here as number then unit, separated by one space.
10 mL
